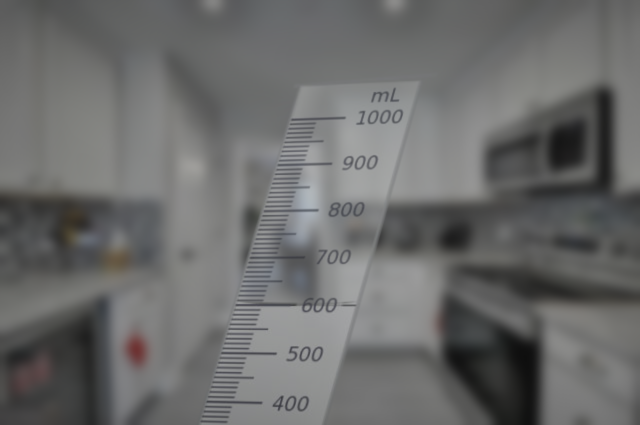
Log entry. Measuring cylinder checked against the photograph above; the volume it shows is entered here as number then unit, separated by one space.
600 mL
